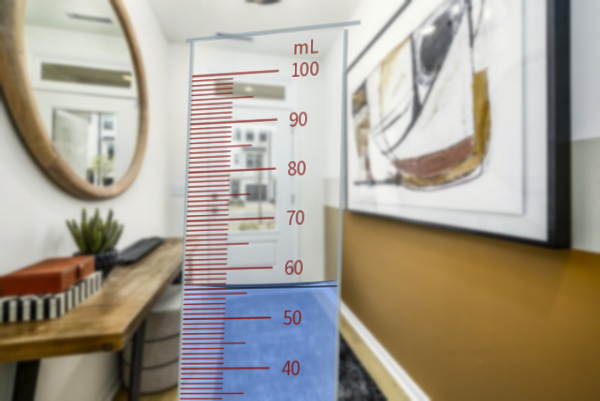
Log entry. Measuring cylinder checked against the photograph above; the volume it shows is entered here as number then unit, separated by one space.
56 mL
